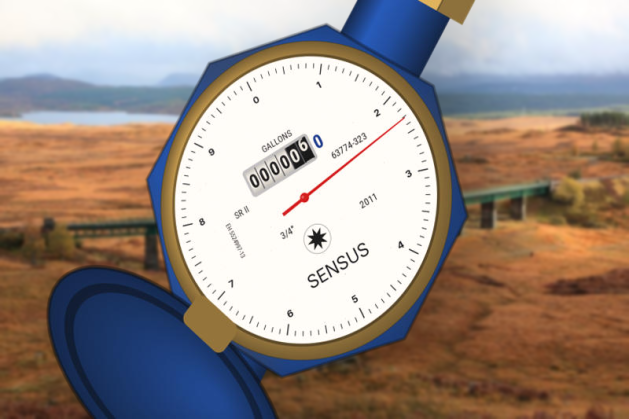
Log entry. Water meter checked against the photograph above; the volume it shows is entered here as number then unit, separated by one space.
62.3 gal
